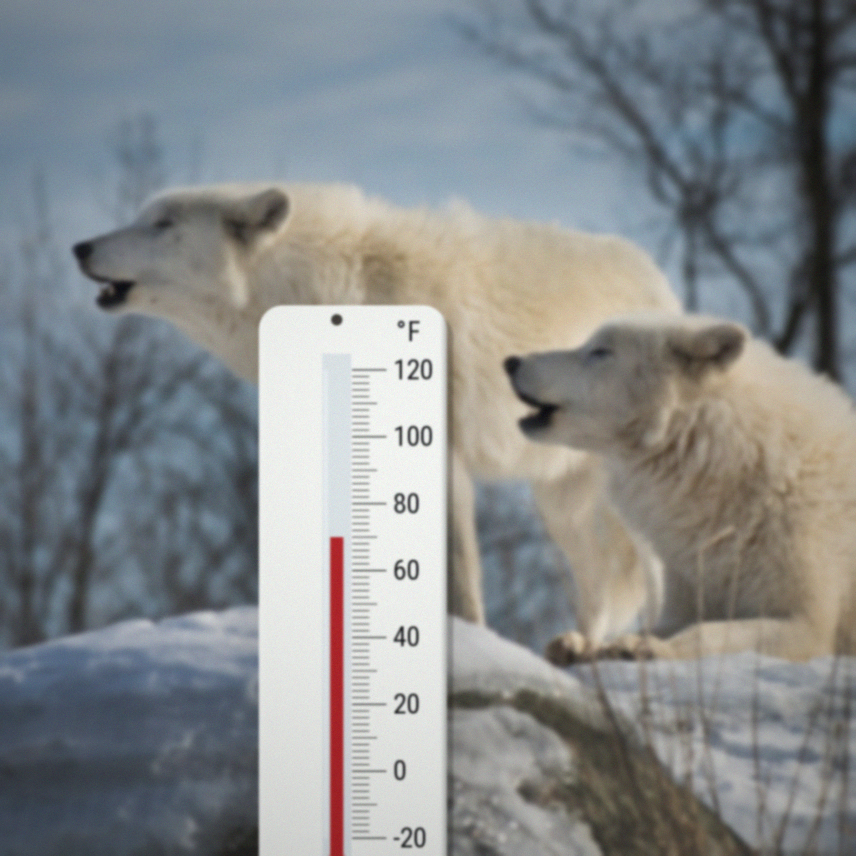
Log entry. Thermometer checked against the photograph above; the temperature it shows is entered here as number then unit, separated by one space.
70 °F
